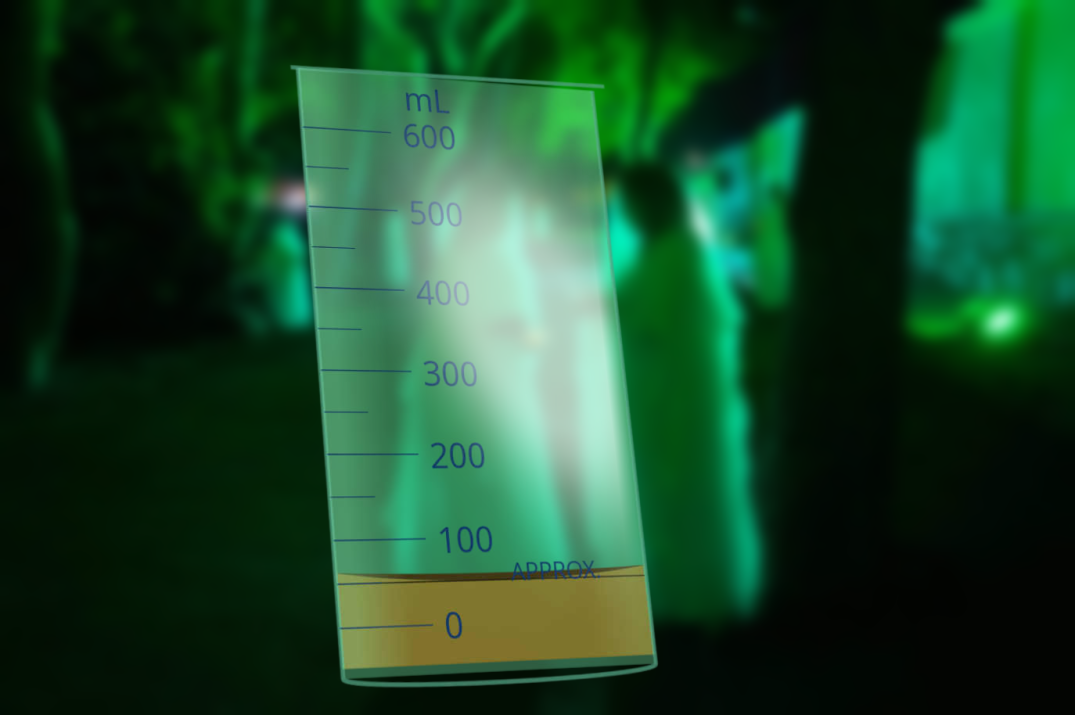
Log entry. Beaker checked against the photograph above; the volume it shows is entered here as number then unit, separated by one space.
50 mL
